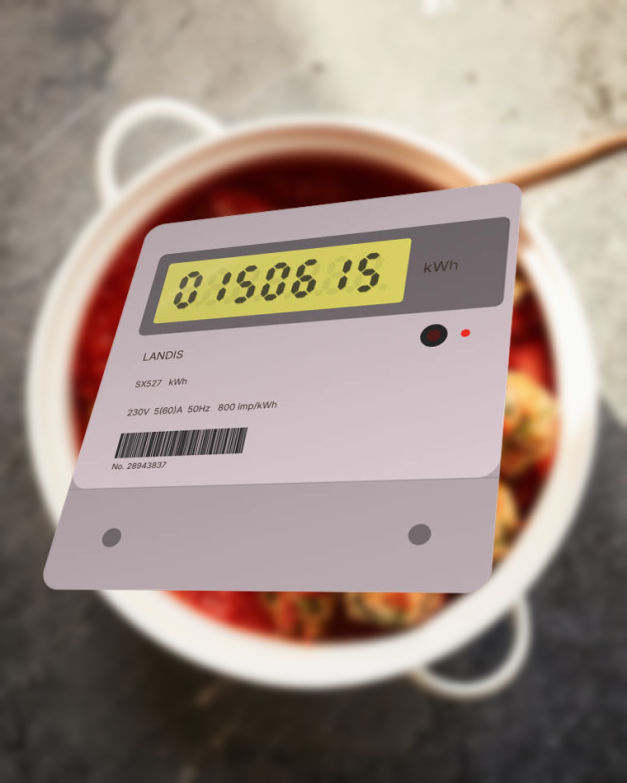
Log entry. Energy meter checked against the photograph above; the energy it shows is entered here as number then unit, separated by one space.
150615 kWh
